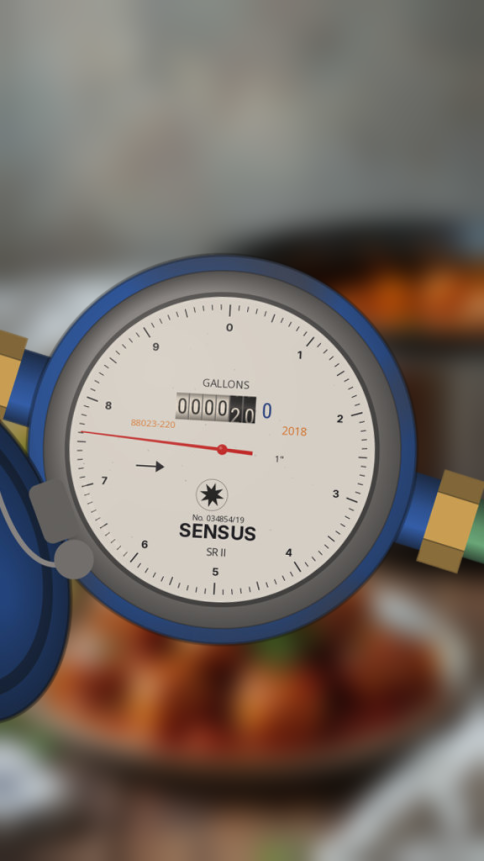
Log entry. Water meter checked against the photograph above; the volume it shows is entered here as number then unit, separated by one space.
197.6 gal
